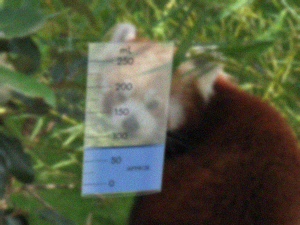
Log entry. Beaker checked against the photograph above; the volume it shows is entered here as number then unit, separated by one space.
75 mL
